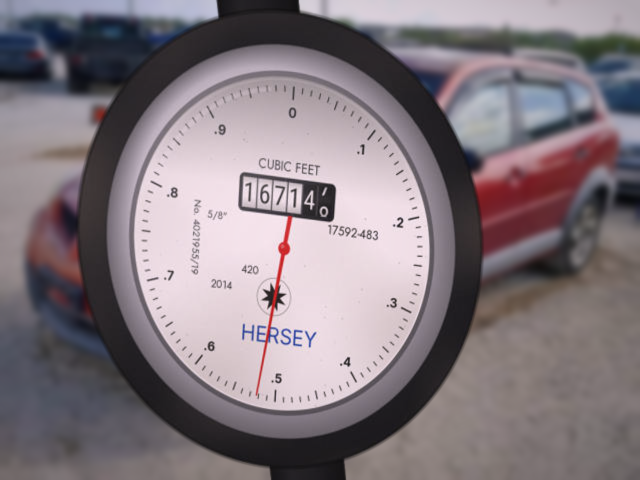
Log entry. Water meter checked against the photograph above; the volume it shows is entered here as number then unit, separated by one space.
167147.52 ft³
